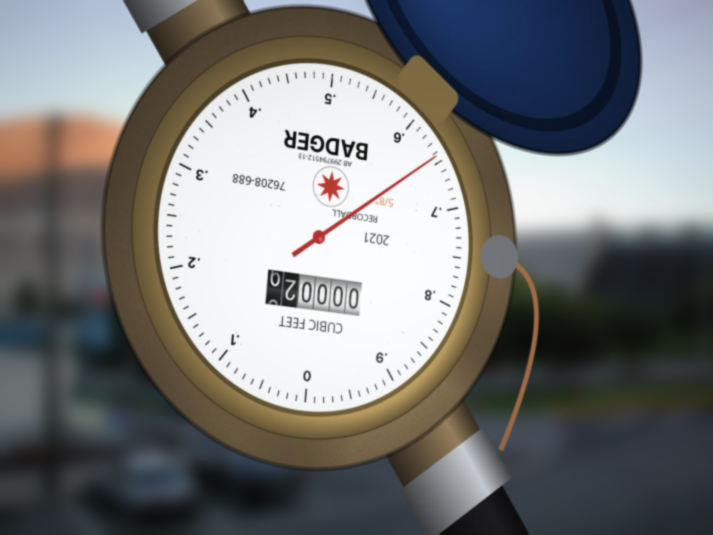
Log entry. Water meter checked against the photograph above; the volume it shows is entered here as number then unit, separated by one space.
28.64 ft³
